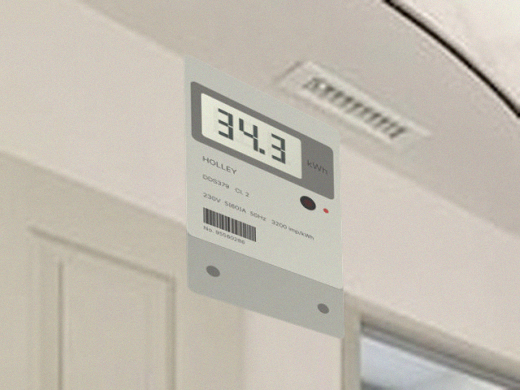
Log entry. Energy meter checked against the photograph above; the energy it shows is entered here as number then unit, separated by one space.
34.3 kWh
